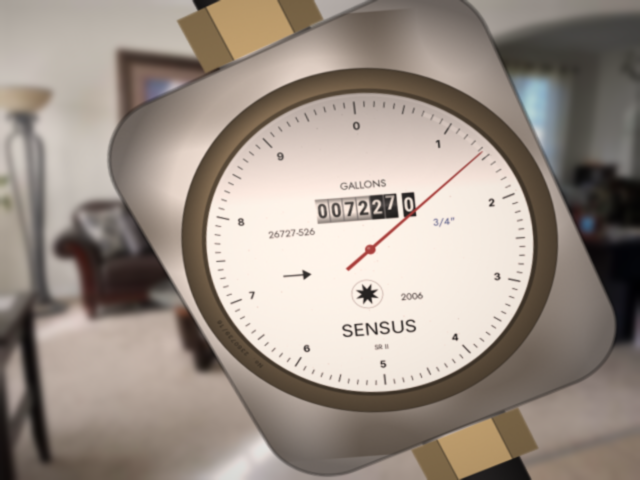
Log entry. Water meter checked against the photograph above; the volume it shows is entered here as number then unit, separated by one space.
72271.4 gal
